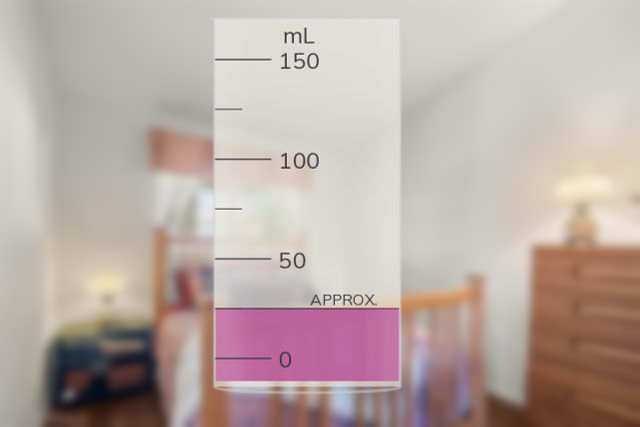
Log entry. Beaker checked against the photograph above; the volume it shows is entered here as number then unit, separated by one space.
25 mL
